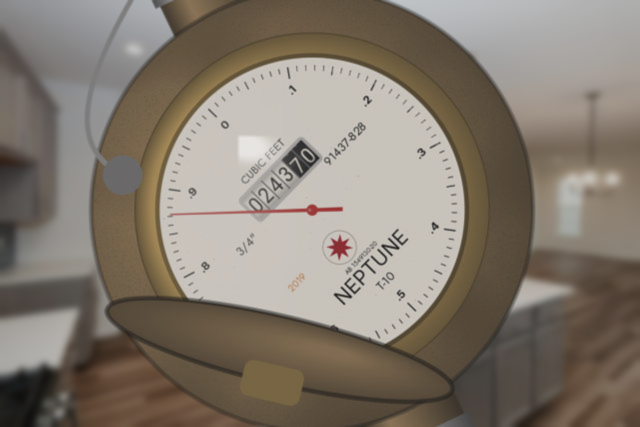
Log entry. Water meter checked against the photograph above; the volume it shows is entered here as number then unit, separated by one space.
24369.87 ft³
